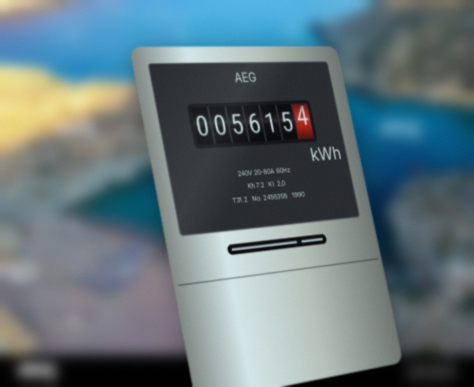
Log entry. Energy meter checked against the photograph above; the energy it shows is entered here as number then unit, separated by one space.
5615.4 kWh
